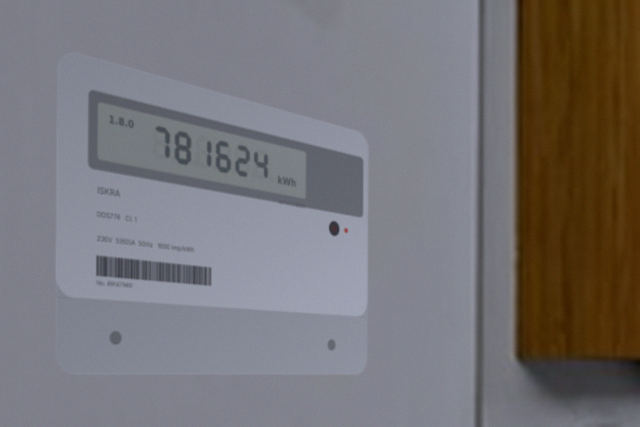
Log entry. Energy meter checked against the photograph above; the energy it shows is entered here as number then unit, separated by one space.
781624 kWh
